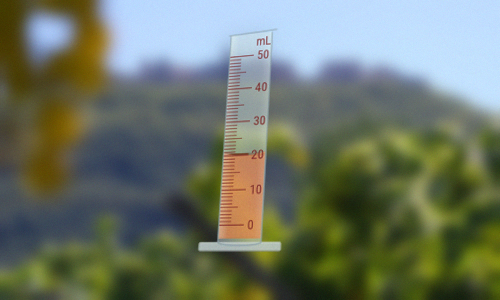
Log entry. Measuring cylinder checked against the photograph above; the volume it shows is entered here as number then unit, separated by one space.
20 mL
